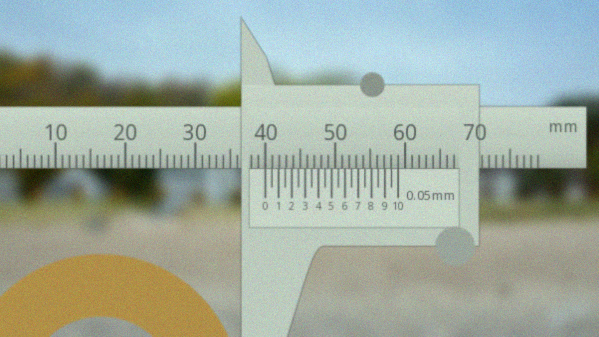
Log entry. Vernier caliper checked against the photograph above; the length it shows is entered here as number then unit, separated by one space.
40.0 mm
